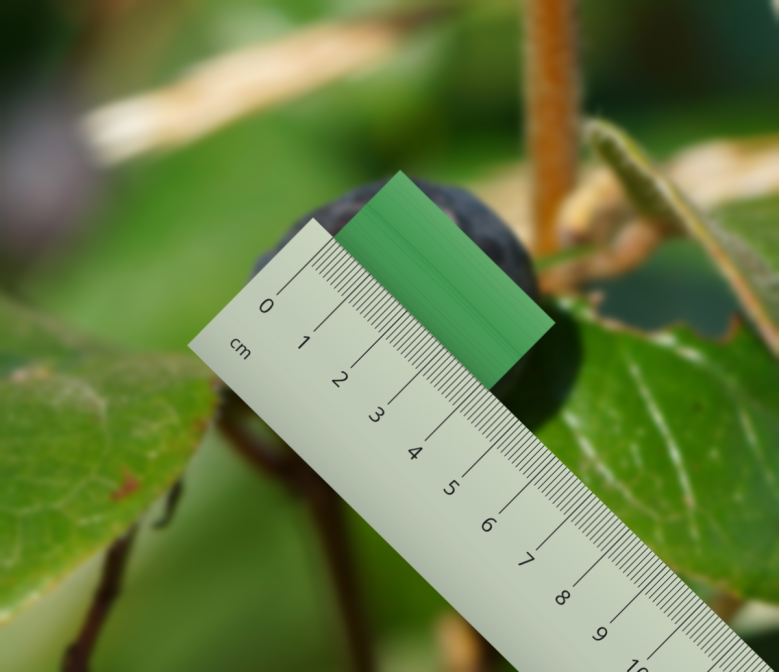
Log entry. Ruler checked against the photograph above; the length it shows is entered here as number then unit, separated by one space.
4.2 cm
